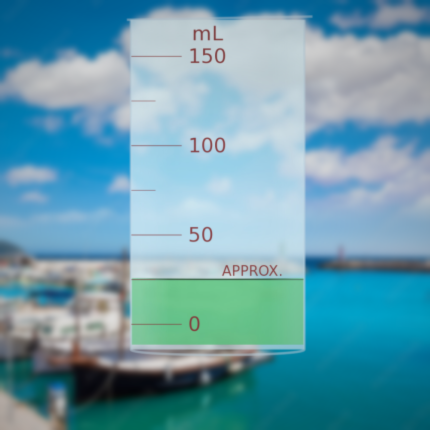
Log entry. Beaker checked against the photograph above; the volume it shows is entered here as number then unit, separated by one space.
25 mL
